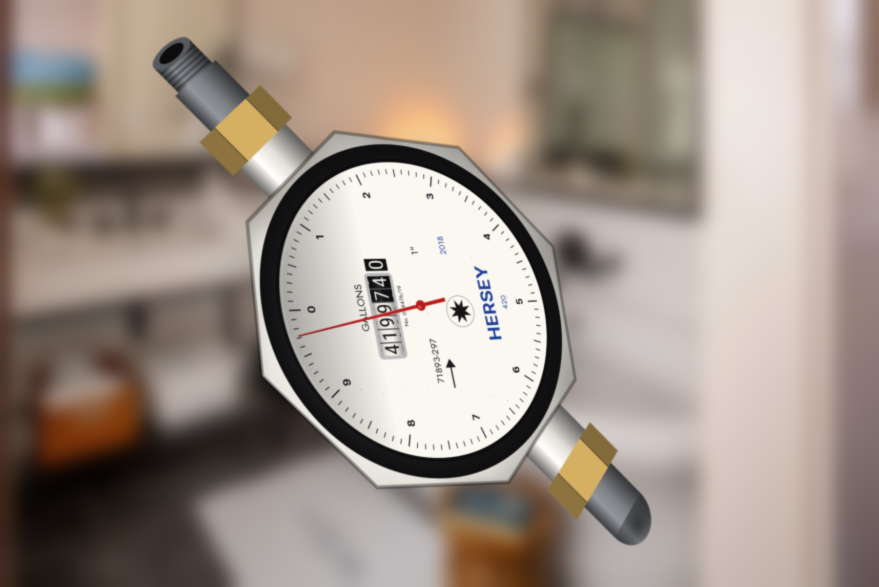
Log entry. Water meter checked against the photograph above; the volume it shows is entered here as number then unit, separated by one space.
4199739.7 gal
